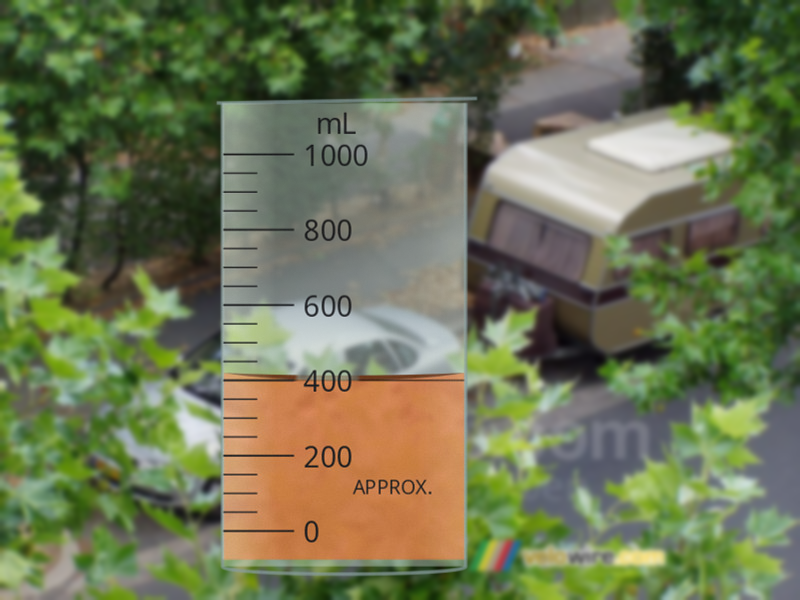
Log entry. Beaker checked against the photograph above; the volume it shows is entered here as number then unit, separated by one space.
400 mL
